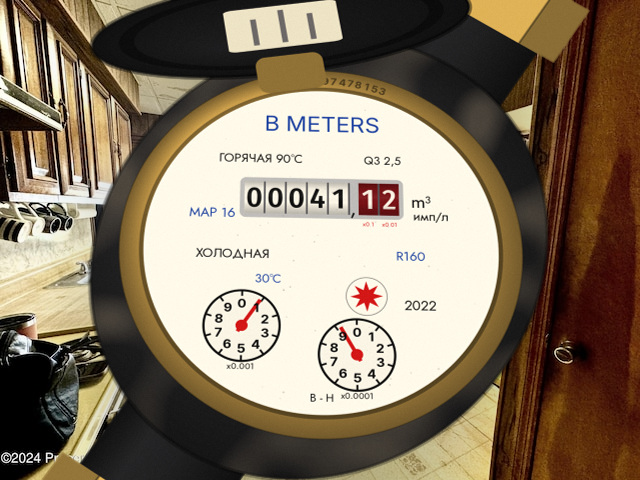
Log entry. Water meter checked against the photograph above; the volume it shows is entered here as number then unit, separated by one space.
41.1209 m³
